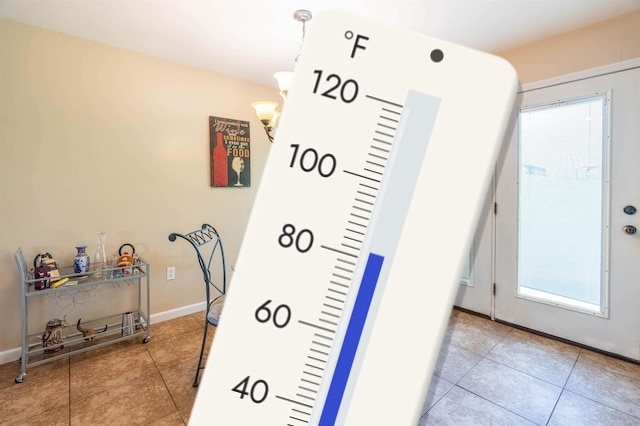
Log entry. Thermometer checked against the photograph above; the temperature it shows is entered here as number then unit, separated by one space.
82 °F
